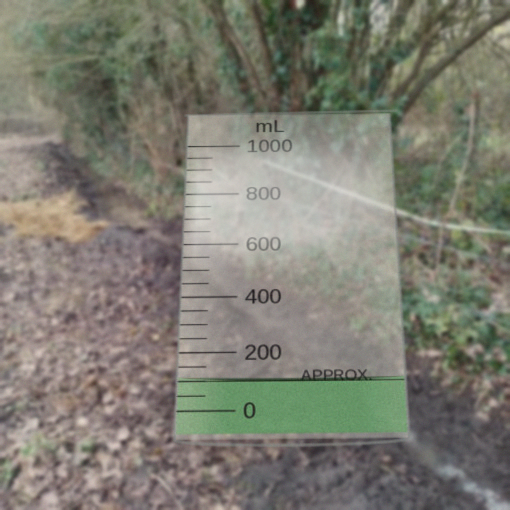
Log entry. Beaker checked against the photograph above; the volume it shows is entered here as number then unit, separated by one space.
100 mL
